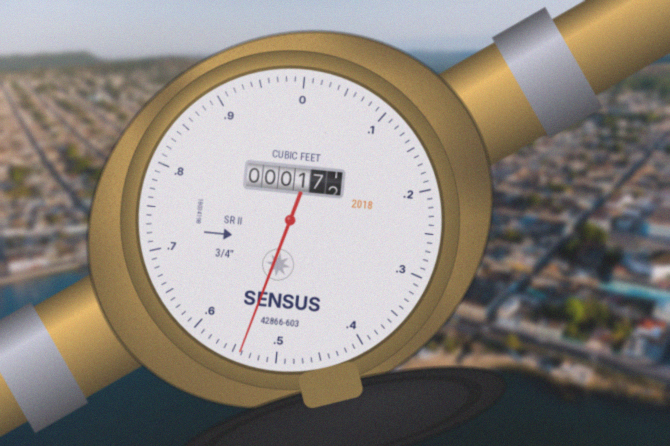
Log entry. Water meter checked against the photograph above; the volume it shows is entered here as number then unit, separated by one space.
171.54 ft³
